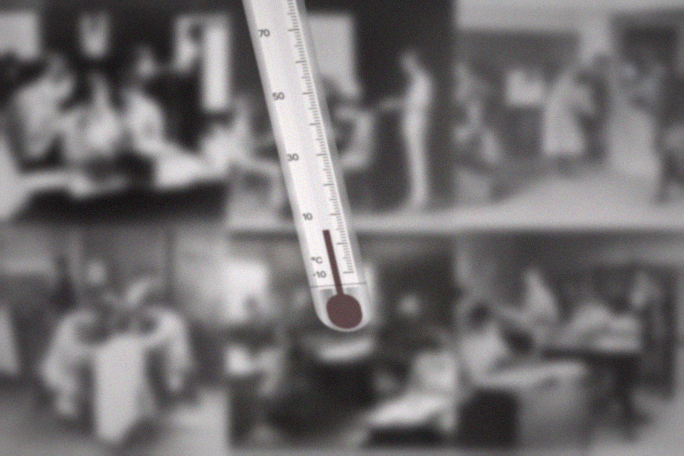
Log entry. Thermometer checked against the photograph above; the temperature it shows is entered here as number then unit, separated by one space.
5 °C
